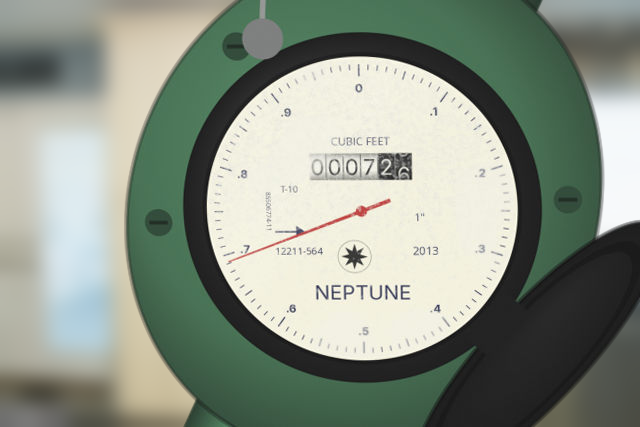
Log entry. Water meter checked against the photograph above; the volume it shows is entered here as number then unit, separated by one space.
725.69 ft³
